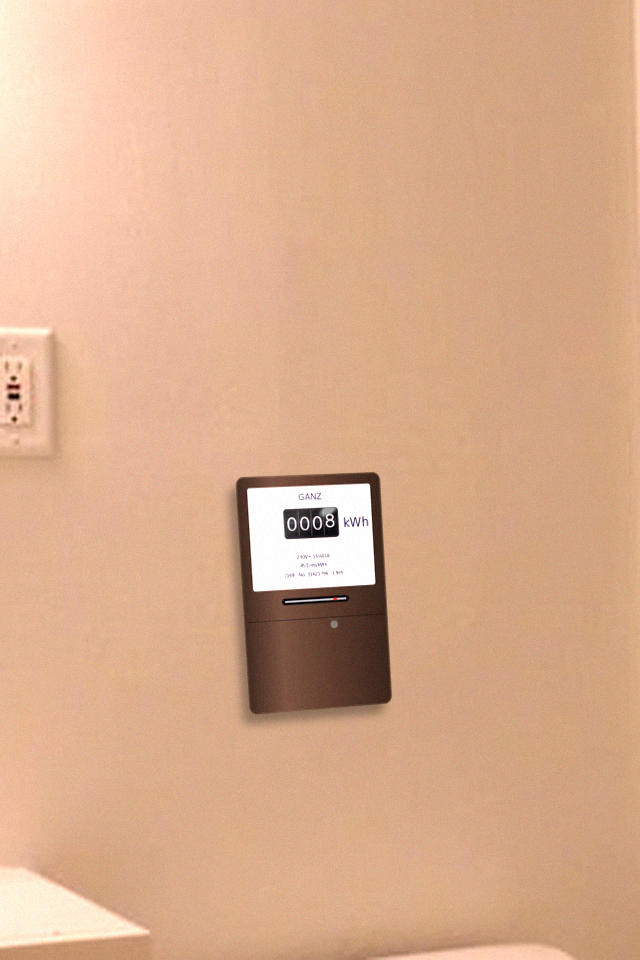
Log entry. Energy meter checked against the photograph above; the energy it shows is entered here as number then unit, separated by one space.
8 kWh
